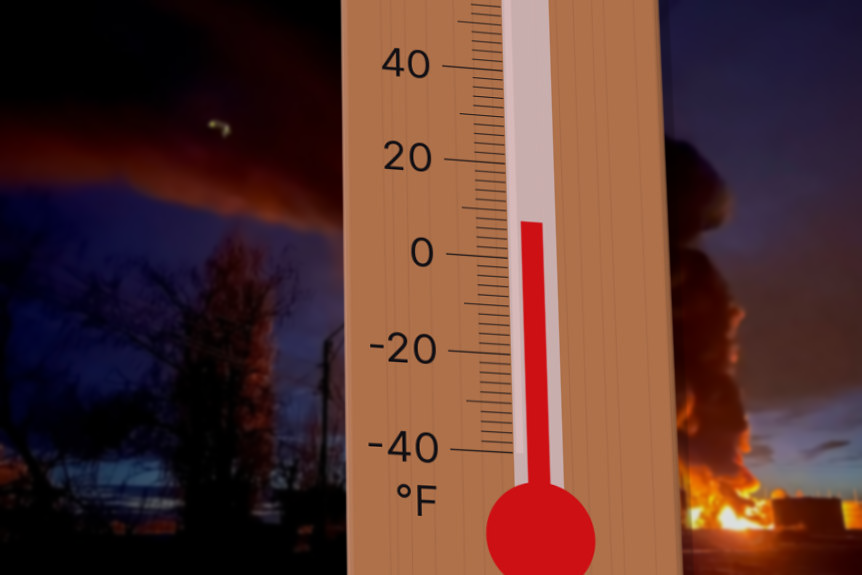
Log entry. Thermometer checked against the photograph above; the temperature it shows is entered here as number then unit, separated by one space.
8 °F
